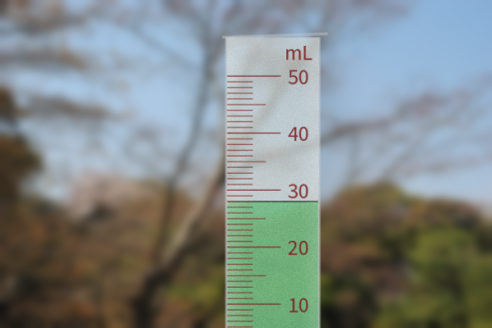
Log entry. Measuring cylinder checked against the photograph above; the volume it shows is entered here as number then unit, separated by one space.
28 mL
